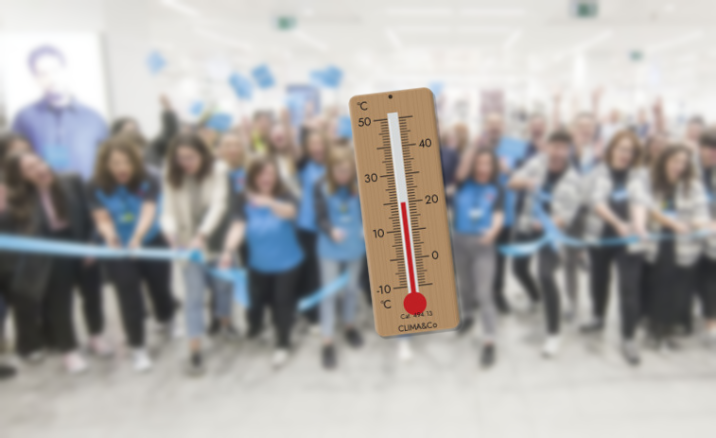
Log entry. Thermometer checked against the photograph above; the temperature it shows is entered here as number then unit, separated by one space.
20 °C
